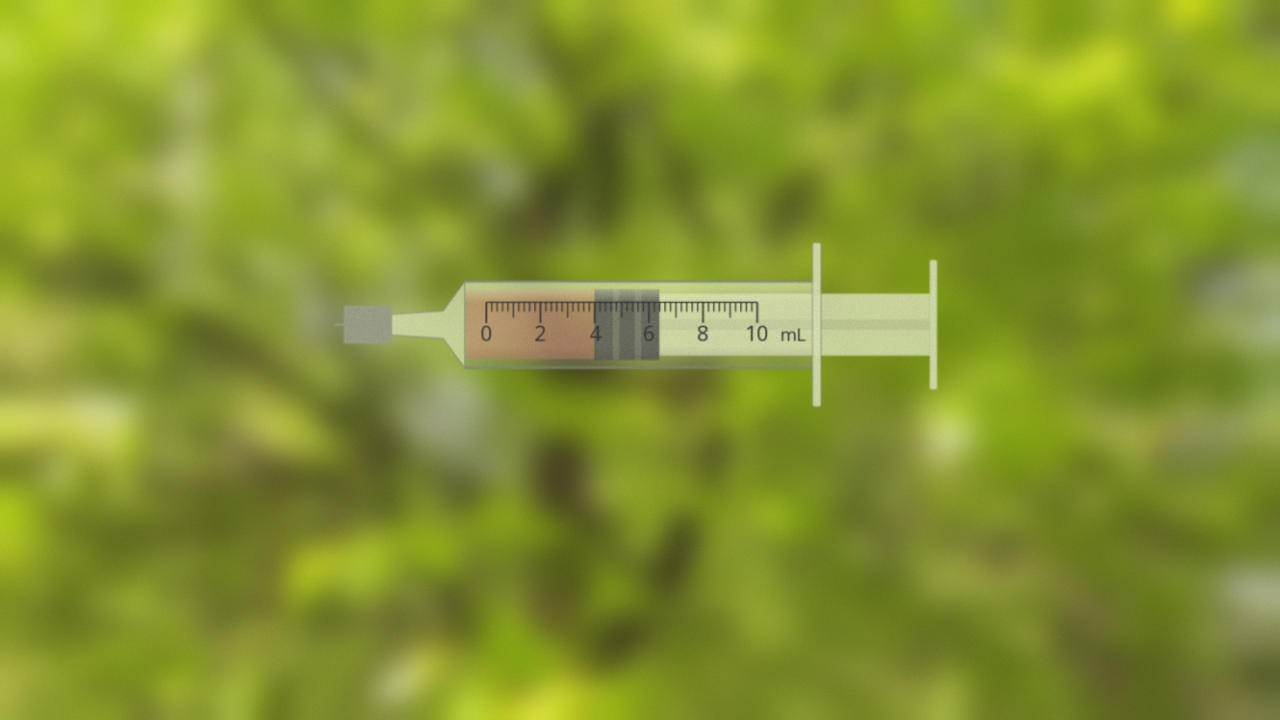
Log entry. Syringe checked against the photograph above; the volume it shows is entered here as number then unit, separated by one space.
4 mL
